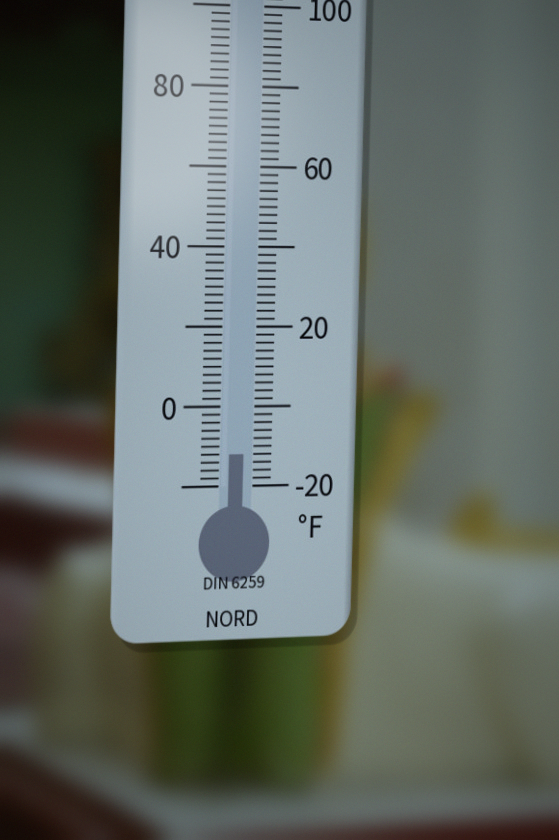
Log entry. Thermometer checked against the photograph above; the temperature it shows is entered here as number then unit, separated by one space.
-12 °F
